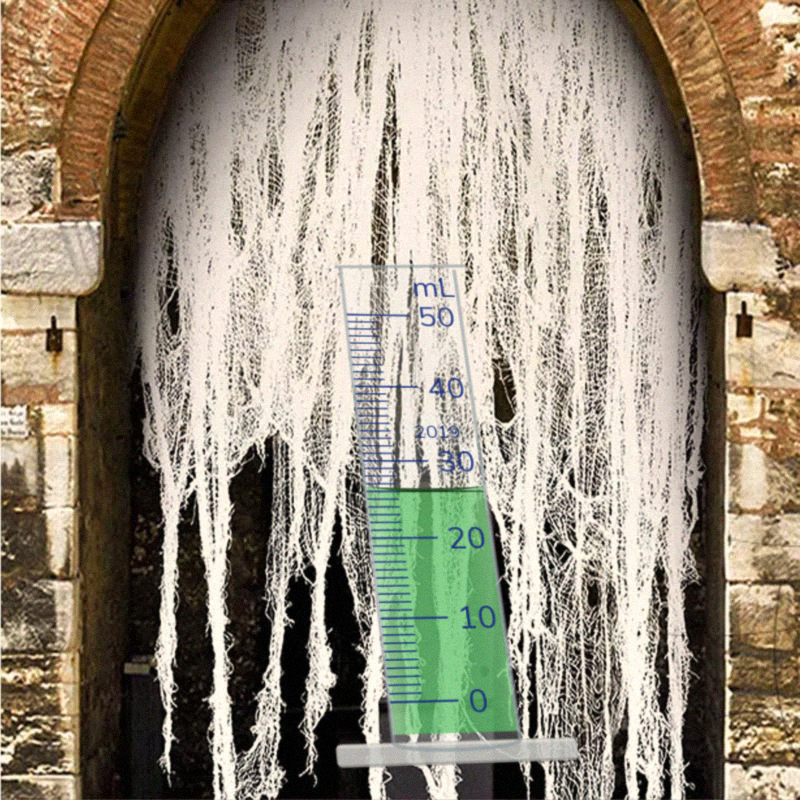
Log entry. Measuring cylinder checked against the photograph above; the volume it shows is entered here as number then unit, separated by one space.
26 mL
